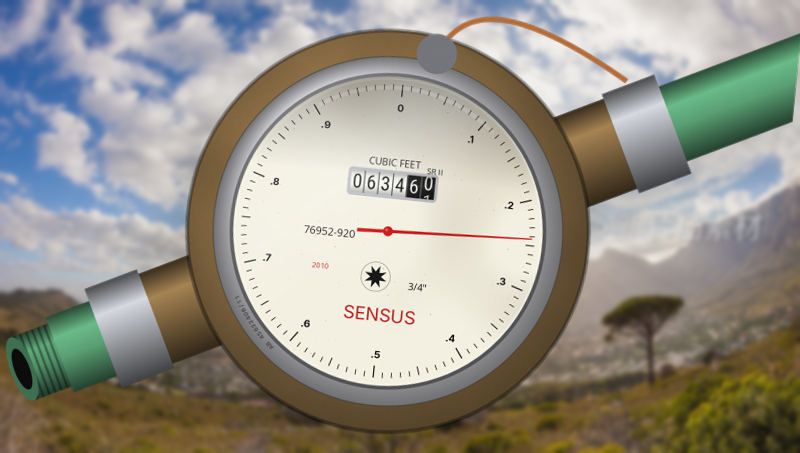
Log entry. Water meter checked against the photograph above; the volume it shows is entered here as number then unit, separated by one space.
63460.24 ft³
